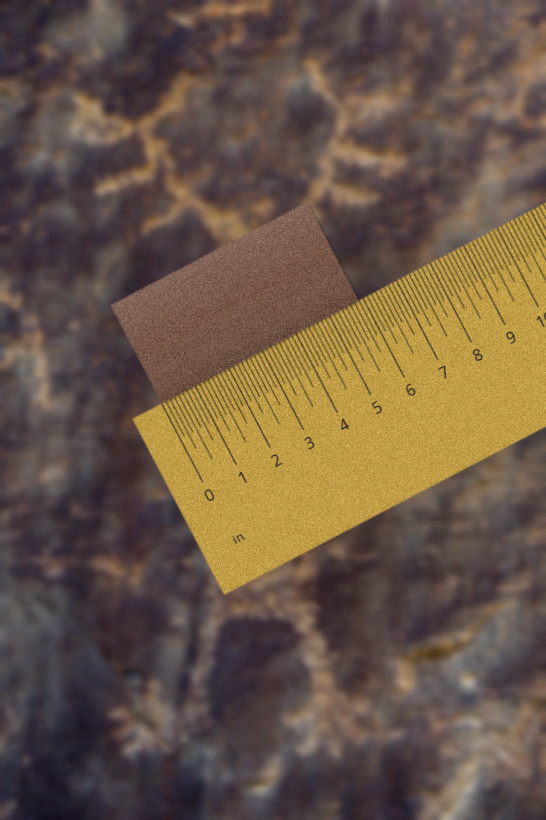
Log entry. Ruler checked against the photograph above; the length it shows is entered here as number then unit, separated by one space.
5.875 in
